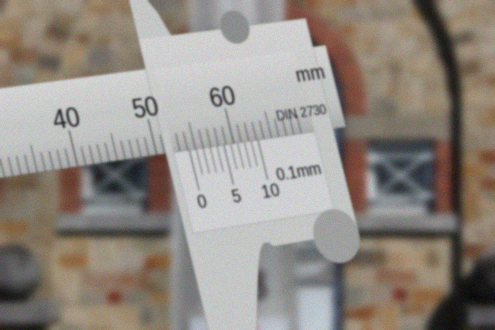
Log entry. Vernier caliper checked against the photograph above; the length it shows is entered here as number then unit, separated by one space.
54.2 mm
